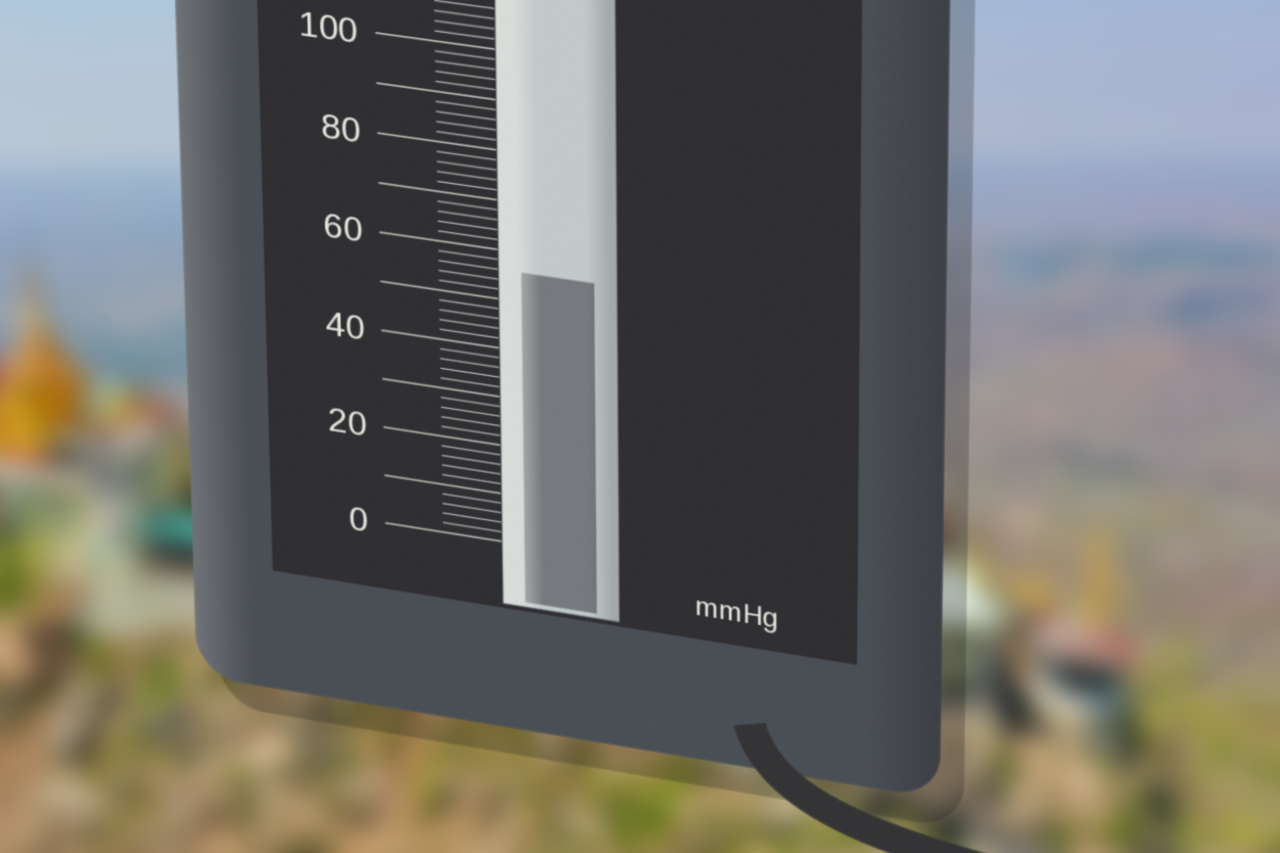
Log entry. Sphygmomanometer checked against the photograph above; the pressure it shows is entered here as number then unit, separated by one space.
56 mmHg
